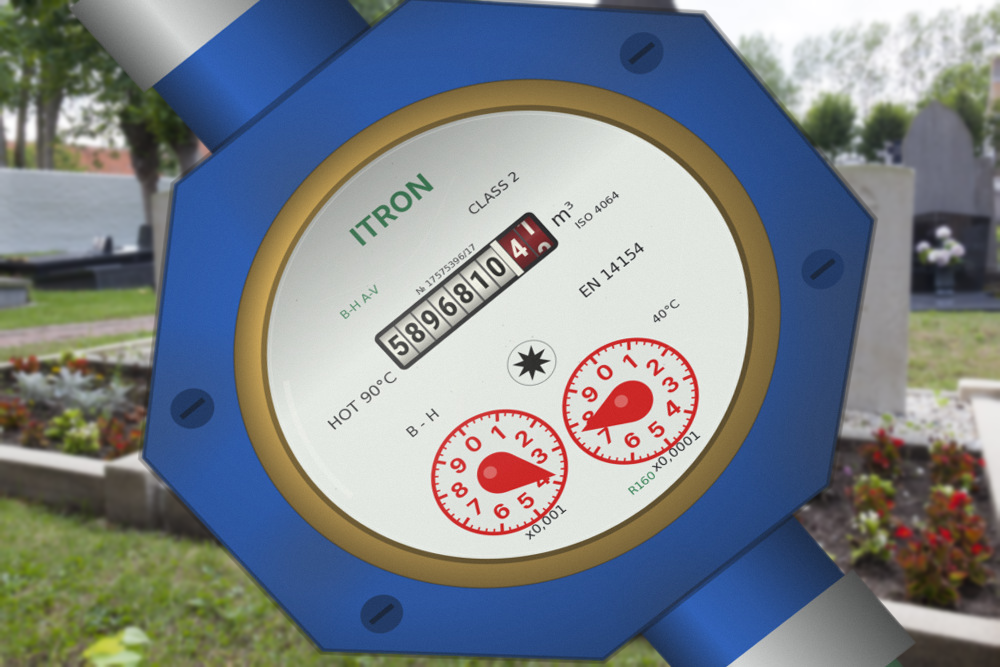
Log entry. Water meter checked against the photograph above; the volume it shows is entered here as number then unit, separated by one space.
5896810.4137 m³
